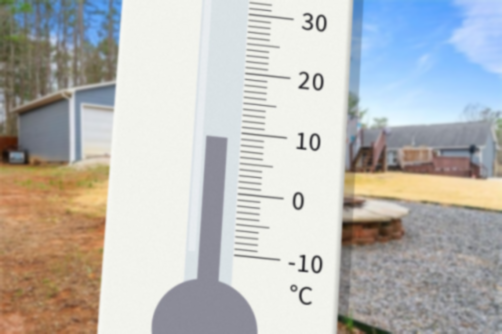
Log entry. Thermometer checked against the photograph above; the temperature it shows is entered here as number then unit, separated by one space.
9 °C
